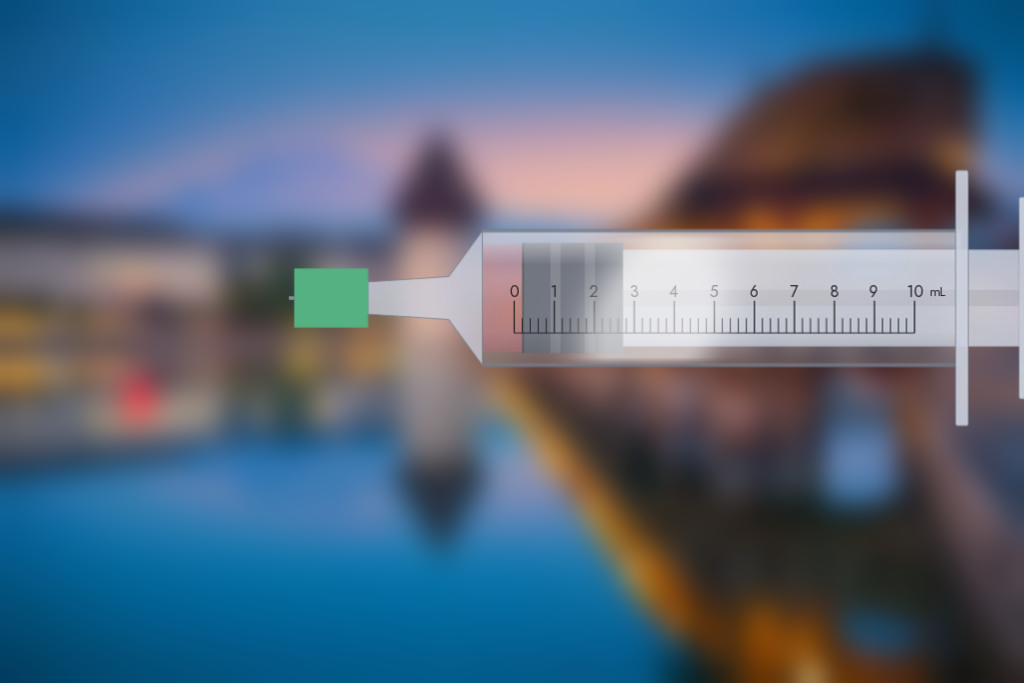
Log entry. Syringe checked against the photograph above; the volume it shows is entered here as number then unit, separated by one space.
0.2 mL
